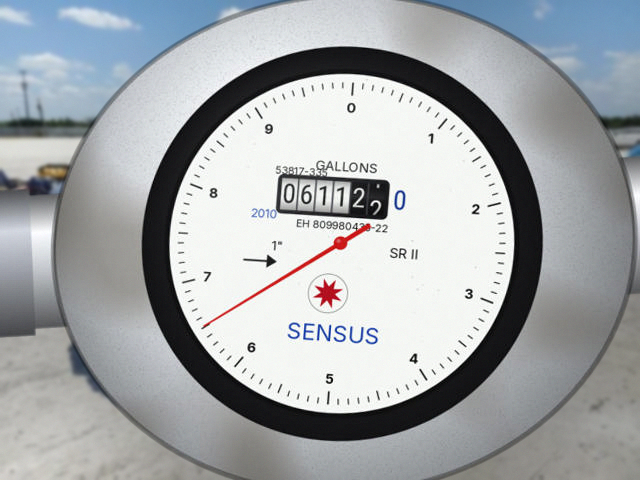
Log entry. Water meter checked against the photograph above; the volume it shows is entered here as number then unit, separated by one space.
611216.5 gal
